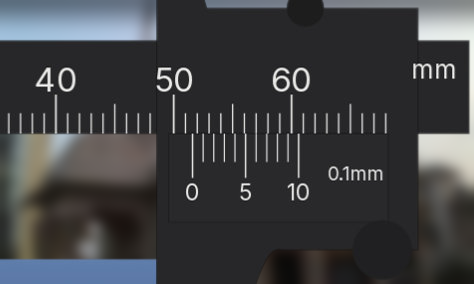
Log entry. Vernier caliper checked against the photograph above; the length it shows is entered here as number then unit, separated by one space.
51.6 mm
